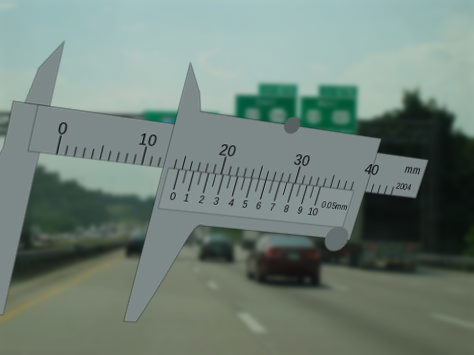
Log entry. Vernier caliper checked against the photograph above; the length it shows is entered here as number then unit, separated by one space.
14.6 mm
